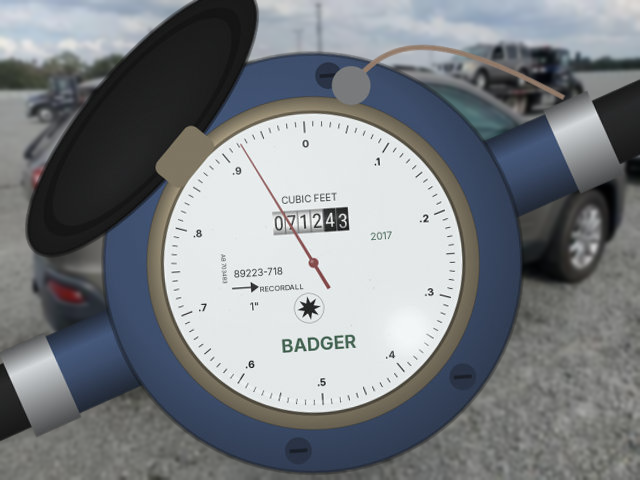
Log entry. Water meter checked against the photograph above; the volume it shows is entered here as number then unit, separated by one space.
71242.92 ft³
